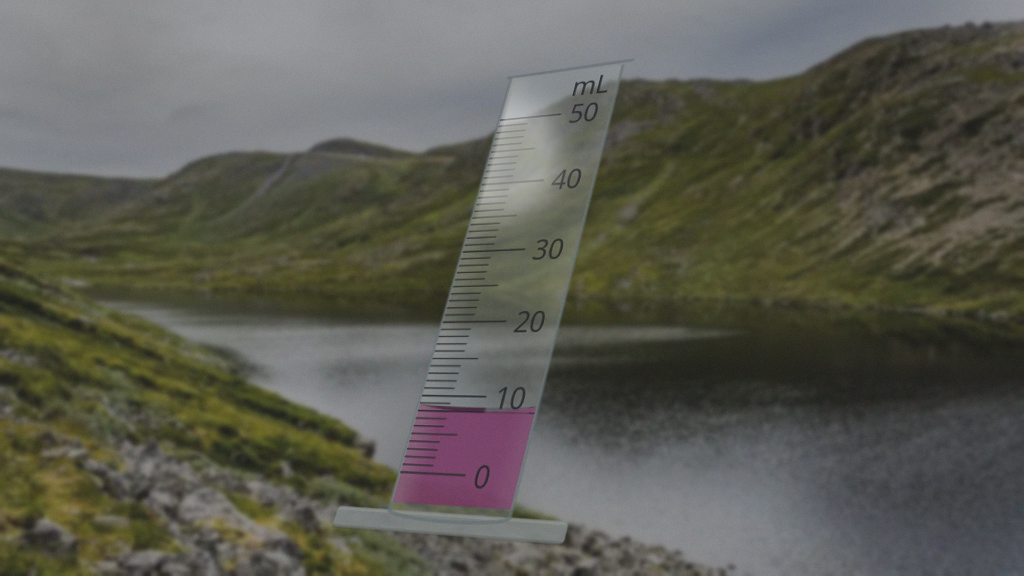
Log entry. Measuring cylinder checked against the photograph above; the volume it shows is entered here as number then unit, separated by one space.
8 mL
